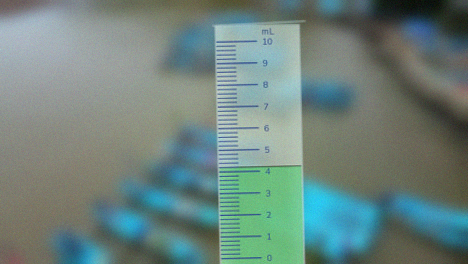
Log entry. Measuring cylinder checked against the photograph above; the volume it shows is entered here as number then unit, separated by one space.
4.2 mL
